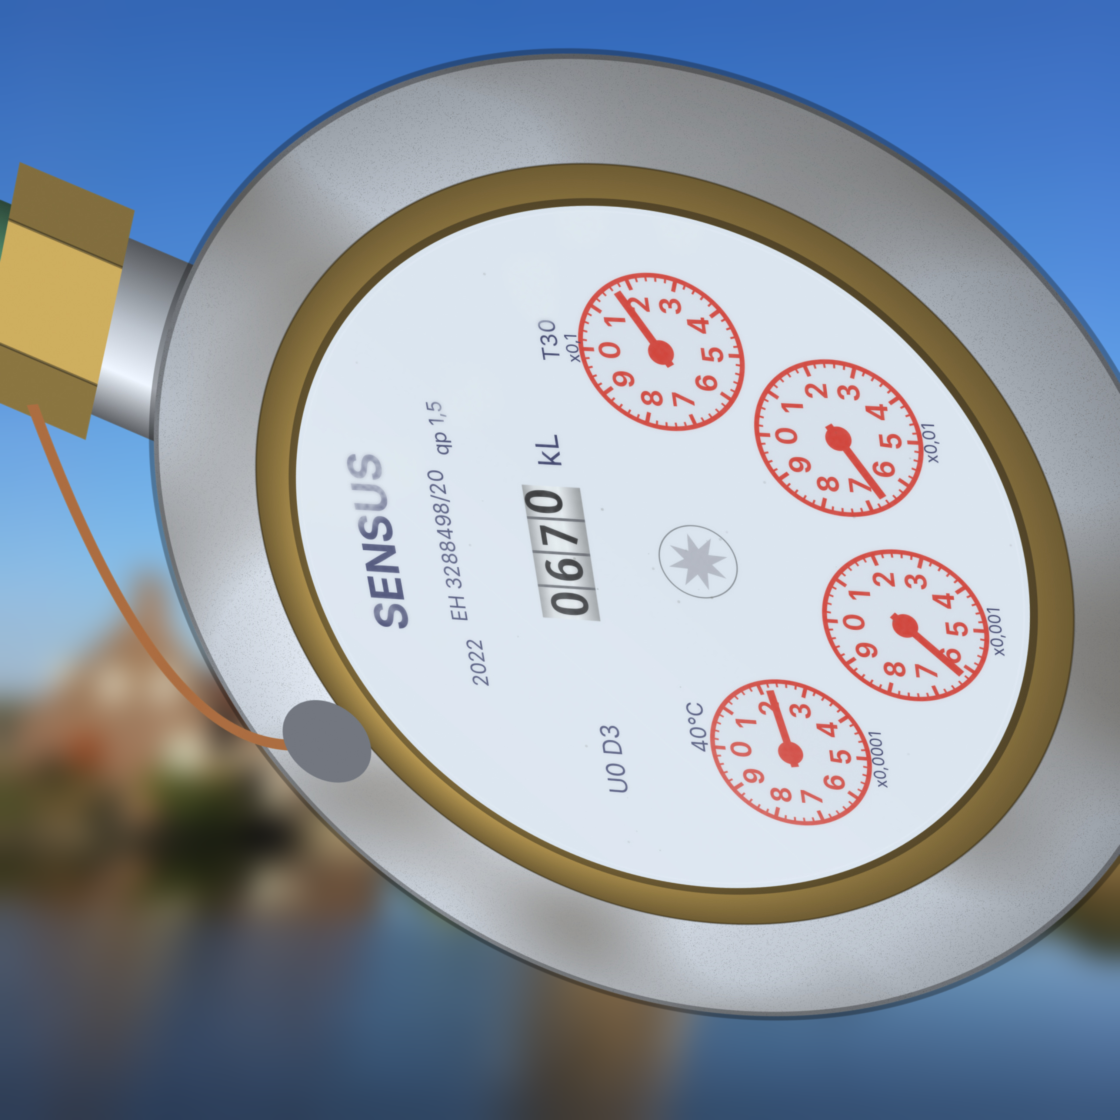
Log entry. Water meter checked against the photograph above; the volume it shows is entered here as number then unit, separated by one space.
670.1662 kL
